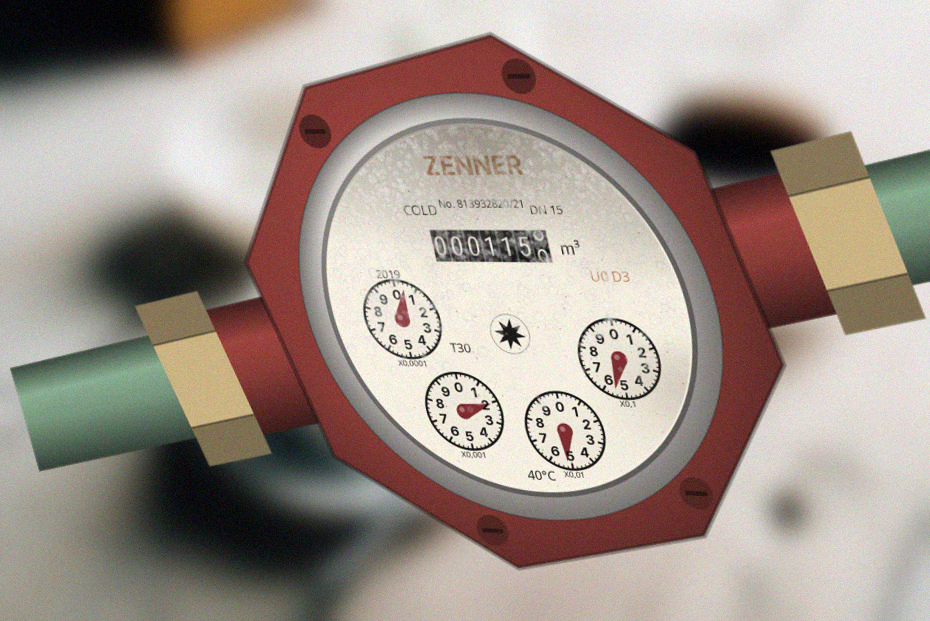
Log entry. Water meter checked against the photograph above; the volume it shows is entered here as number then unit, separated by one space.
1158.5520 m³
